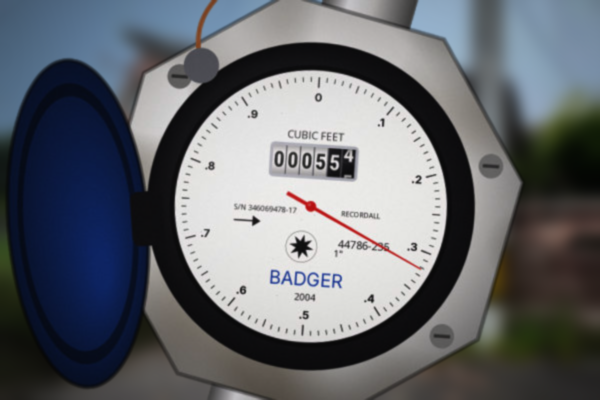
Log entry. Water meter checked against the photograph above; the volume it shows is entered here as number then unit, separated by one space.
554.32 ft³
